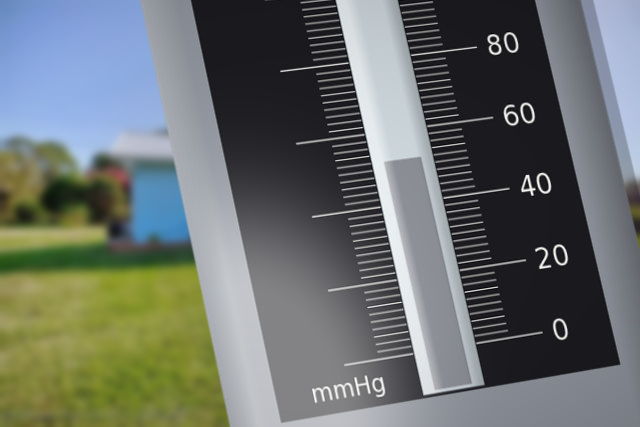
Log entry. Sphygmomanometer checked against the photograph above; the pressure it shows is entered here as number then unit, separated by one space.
52 mmHg
